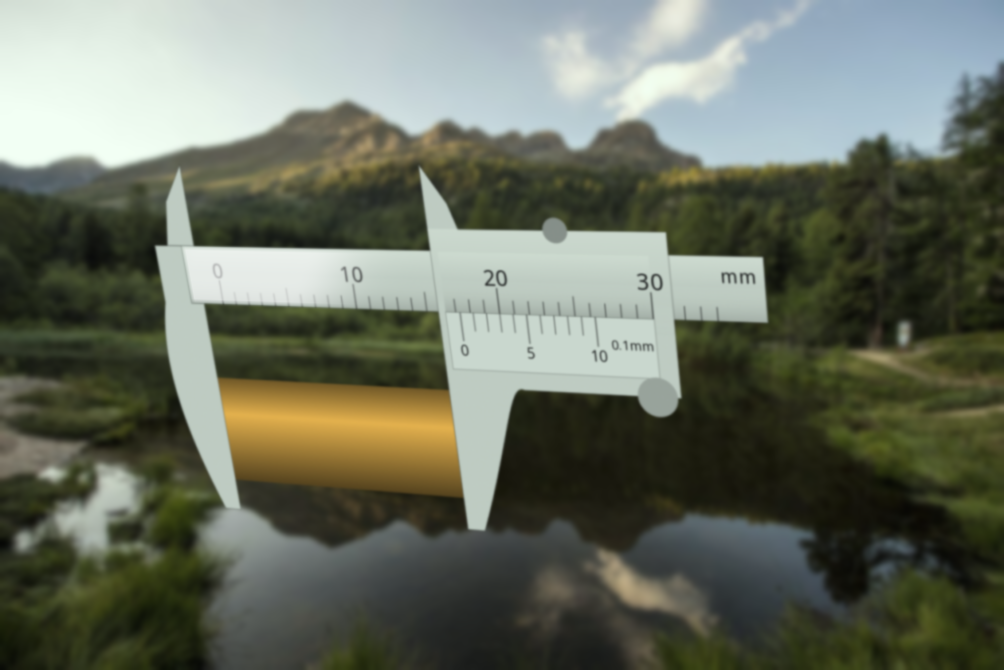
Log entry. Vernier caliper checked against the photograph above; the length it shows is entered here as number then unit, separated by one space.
17.3 mm
